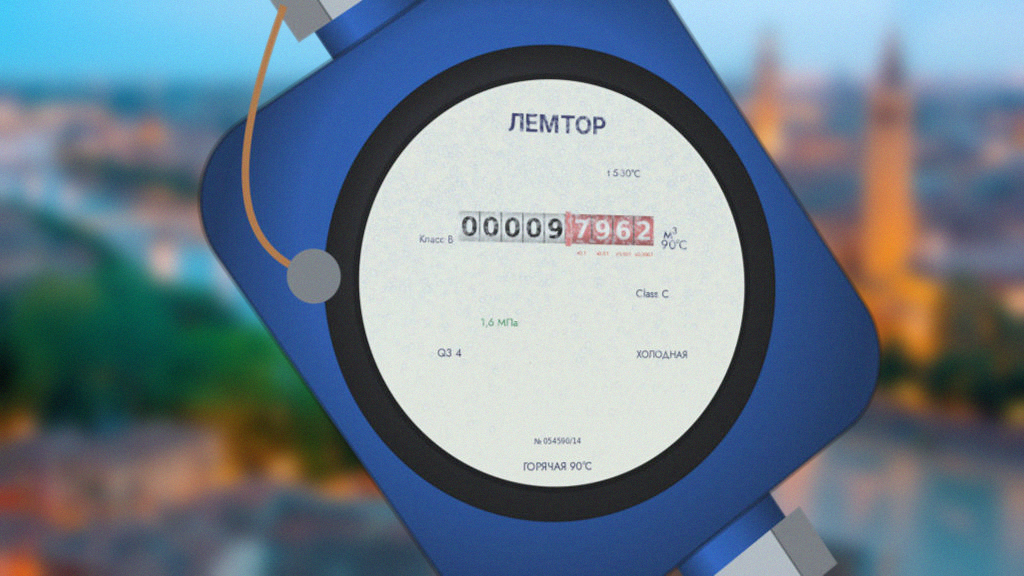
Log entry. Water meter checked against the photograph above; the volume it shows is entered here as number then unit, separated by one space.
9.7962 m³
